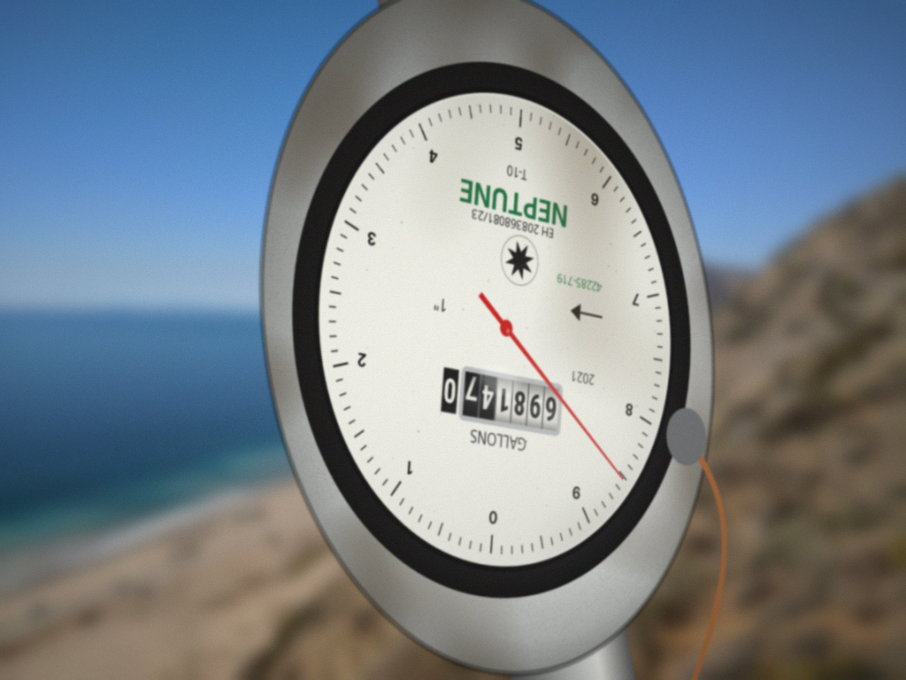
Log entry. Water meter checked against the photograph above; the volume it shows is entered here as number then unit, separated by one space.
6981468.5 gal
